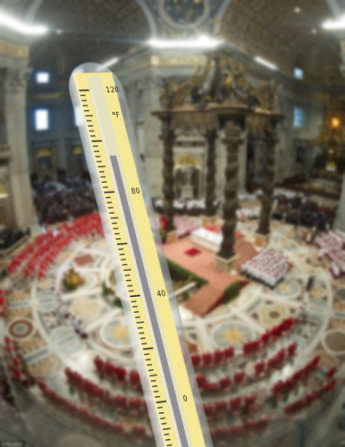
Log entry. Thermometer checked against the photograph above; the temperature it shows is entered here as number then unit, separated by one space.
94 °F
